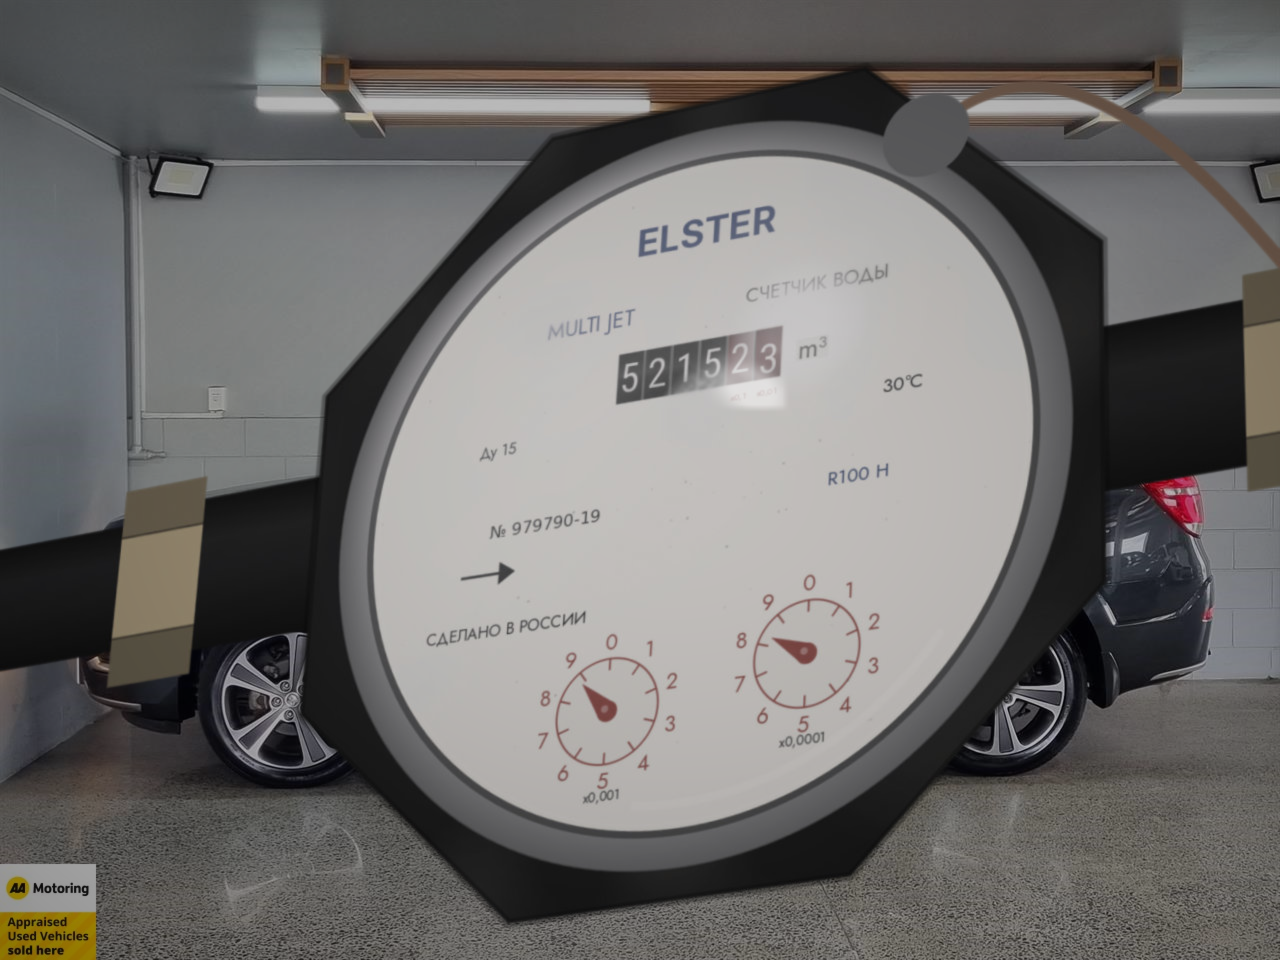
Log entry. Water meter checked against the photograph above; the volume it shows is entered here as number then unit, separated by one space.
5215.2288 m³
